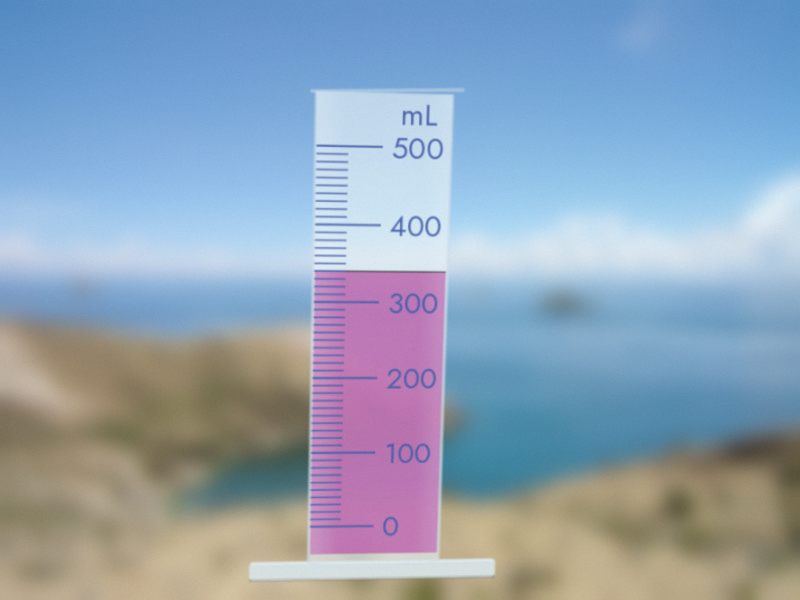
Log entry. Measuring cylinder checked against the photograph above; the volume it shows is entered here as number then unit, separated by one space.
340 mL
